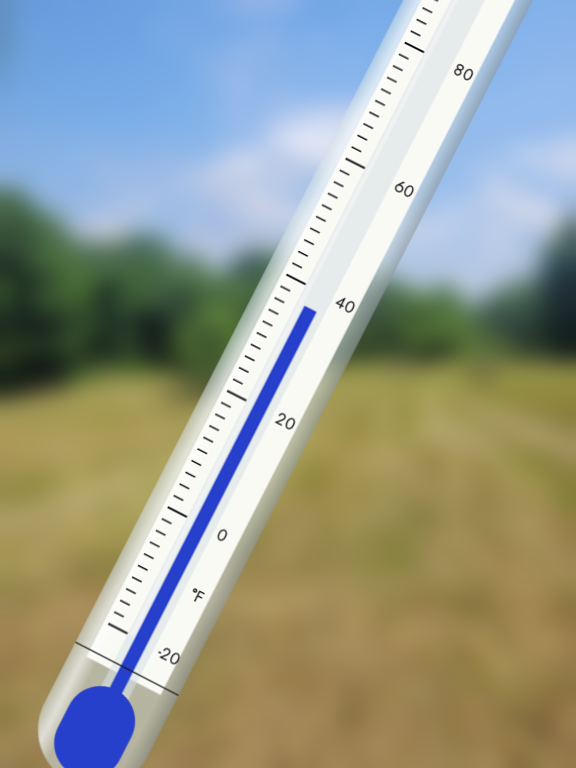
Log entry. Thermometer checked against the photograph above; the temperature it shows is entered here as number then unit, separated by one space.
37 °F
